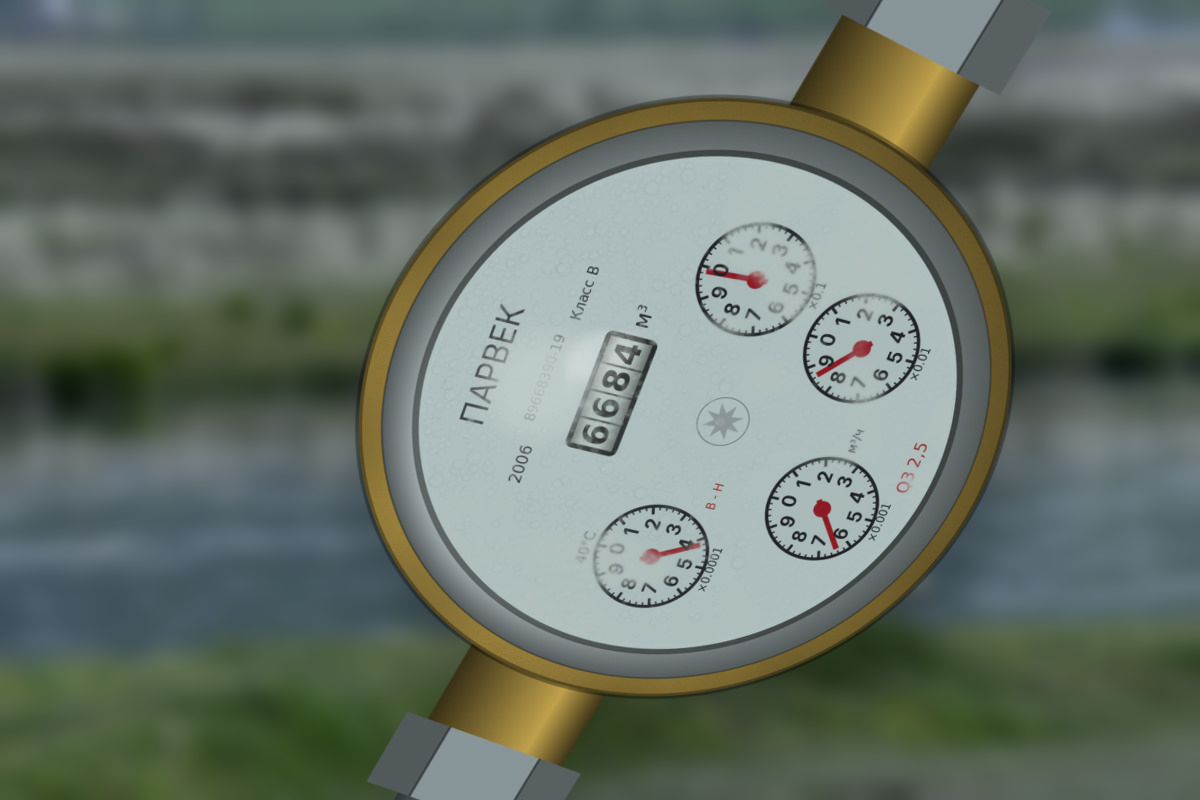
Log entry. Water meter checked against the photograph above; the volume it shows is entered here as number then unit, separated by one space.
6683.9864 m³
